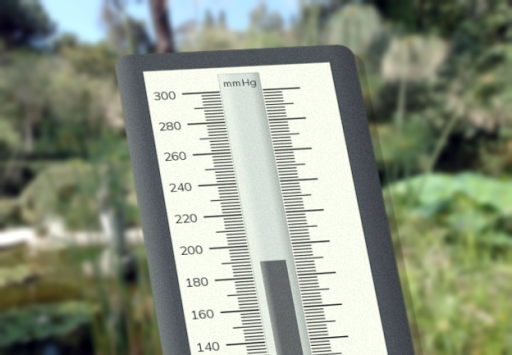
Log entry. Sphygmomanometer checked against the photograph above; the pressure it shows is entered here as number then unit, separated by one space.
190 mmHg
